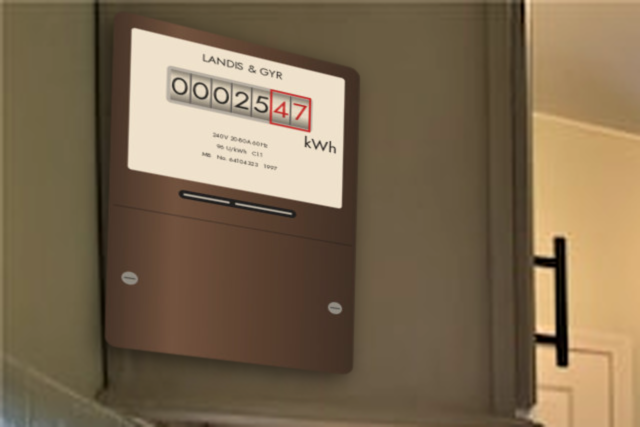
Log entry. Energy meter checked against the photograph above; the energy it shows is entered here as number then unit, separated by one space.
25.47 kWh
